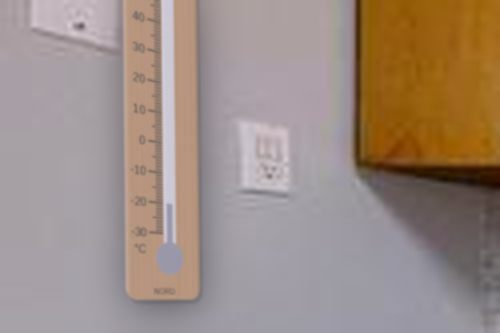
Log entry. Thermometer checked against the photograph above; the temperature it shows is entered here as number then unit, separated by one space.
-20 °C
